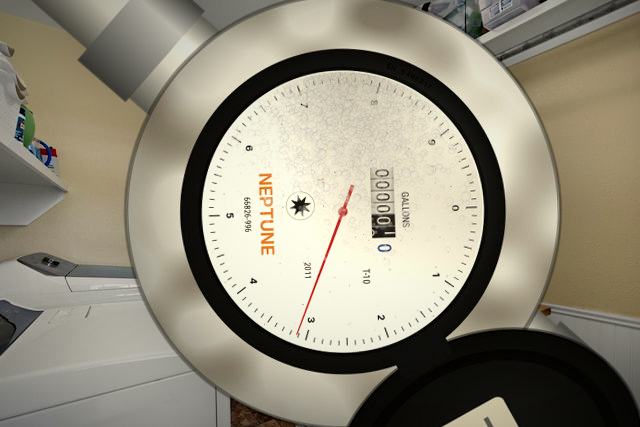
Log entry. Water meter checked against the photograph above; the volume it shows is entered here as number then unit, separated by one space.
13.1 gal
